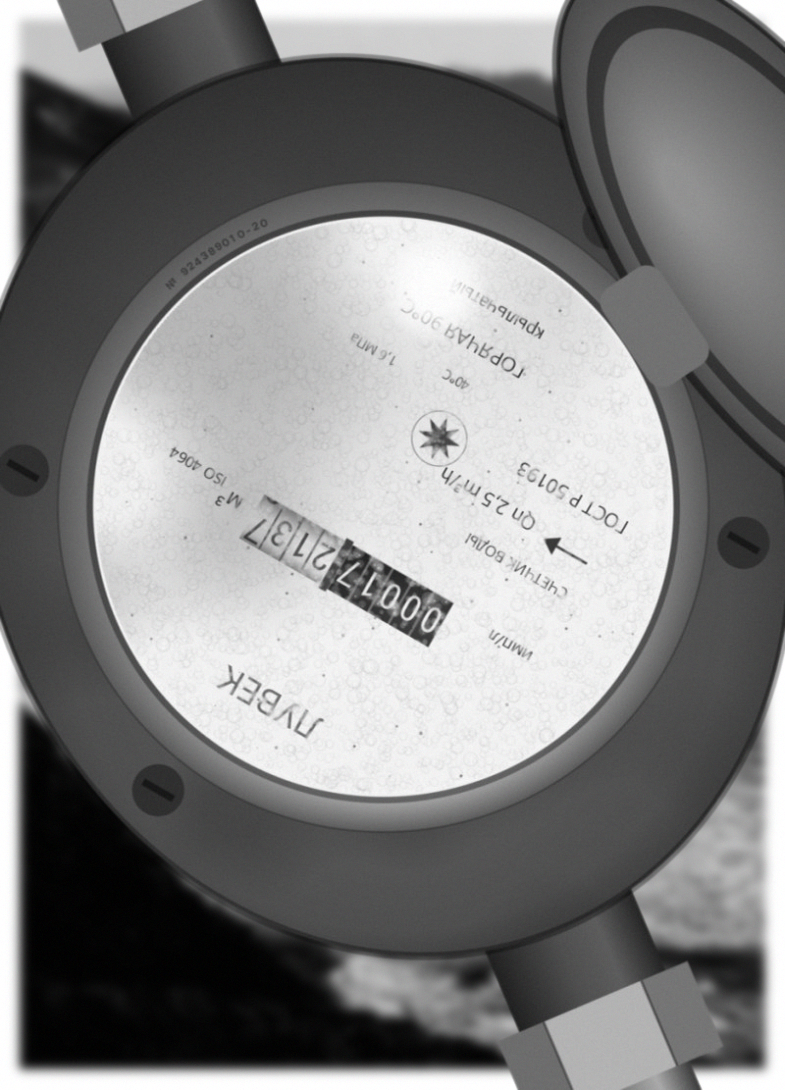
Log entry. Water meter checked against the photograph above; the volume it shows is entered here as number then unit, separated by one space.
17.2137 m³
